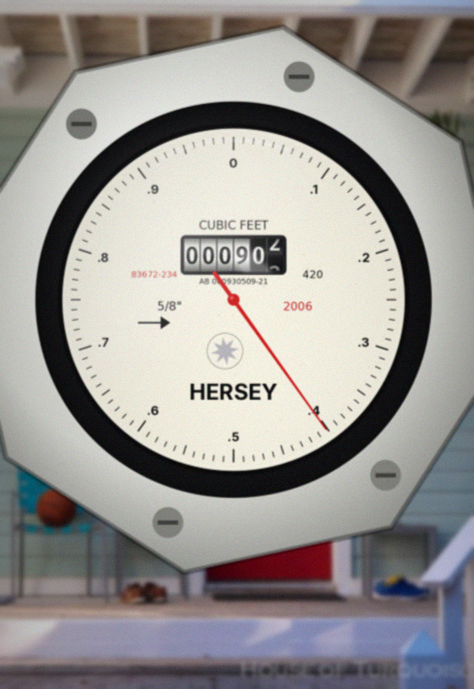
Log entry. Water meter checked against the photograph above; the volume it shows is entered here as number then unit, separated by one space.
902.40 ft³
